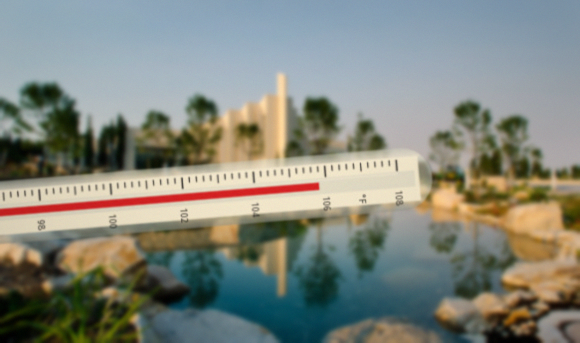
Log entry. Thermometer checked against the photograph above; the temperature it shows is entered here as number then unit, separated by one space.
105.8 °F
